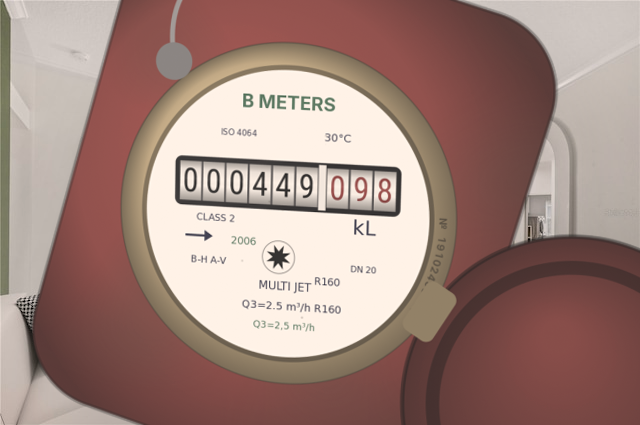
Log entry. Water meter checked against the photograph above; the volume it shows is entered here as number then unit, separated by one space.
449.098 kL
